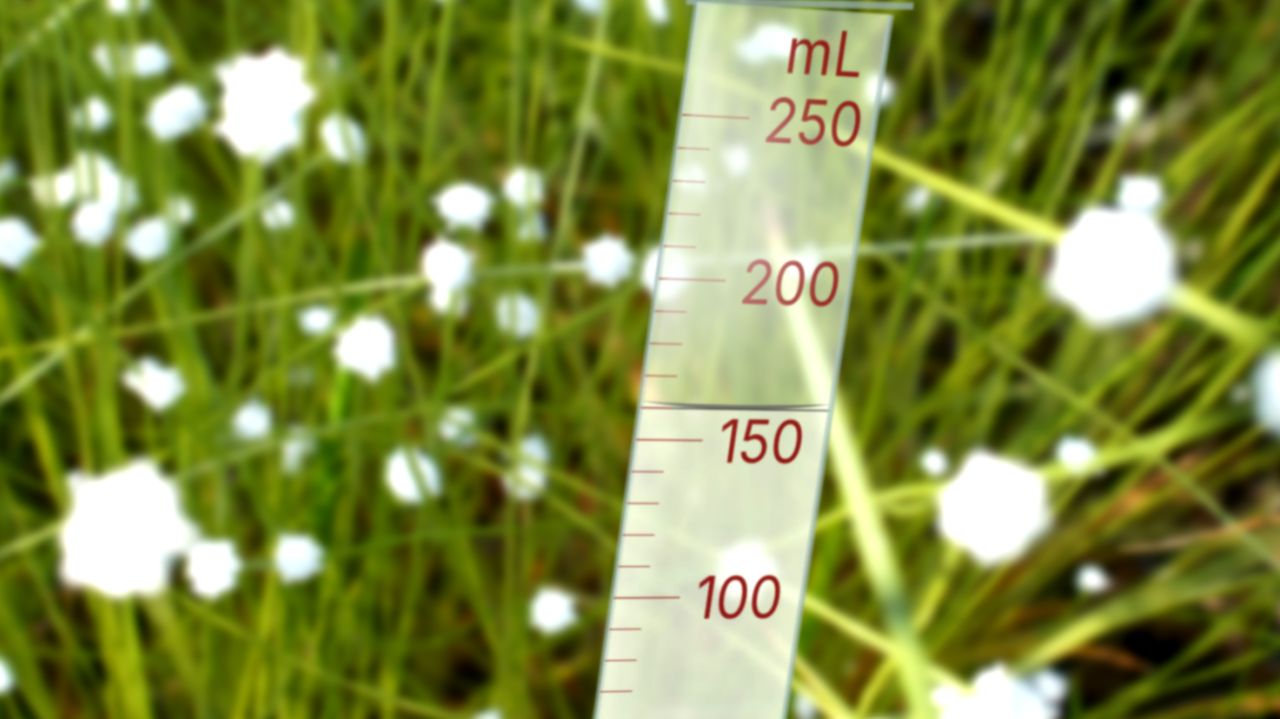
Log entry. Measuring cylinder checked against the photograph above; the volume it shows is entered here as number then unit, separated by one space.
160 mL
